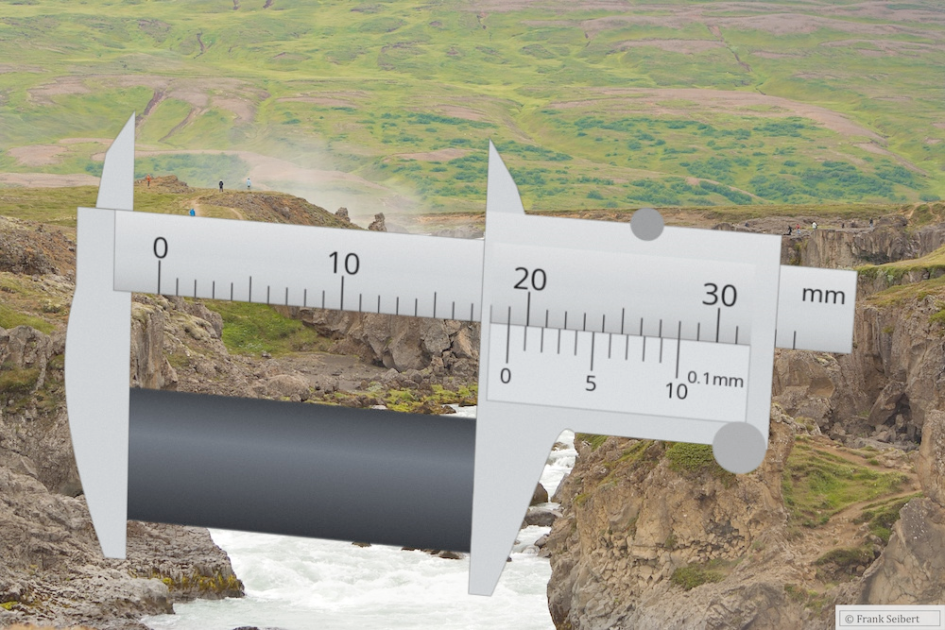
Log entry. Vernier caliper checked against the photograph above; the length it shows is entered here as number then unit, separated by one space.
19.0 mm
